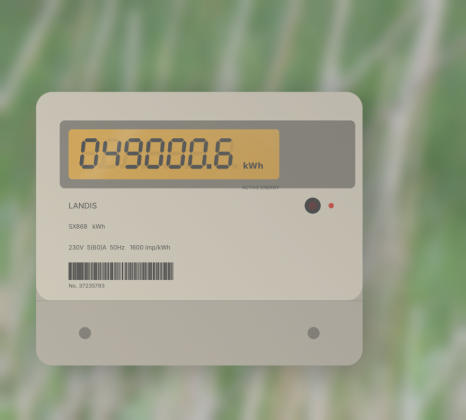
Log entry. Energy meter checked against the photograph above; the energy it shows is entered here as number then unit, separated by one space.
49000.6 kWh
